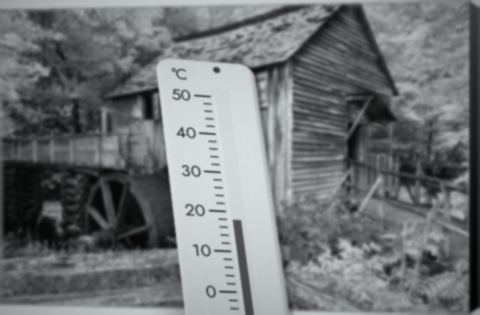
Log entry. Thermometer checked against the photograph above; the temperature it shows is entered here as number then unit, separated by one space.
18 °C
